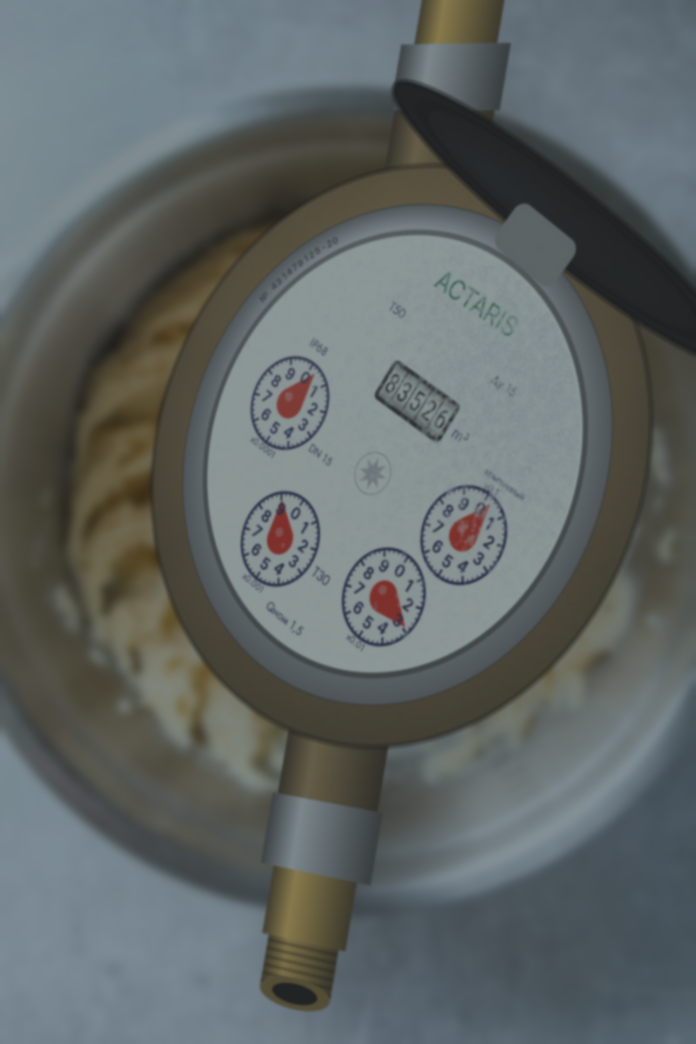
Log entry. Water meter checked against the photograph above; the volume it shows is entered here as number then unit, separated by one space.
83526.0290 m³
